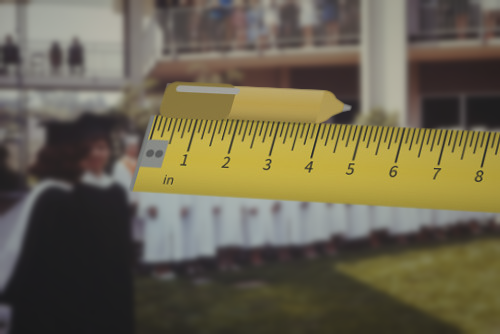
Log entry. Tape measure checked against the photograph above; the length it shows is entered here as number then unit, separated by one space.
4.625 in
